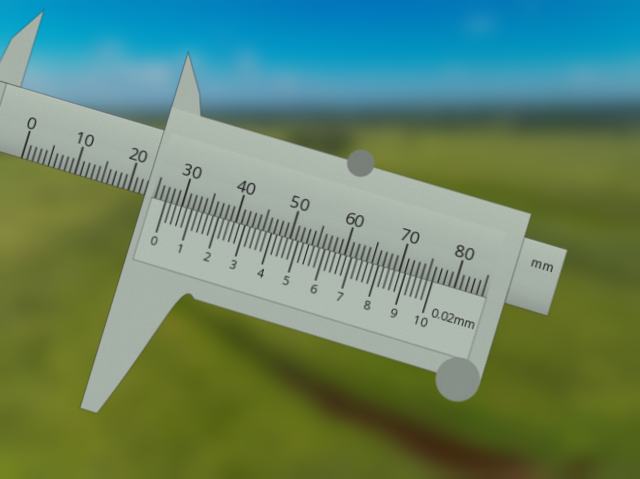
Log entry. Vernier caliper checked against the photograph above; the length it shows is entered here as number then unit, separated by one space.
27.0 mm
